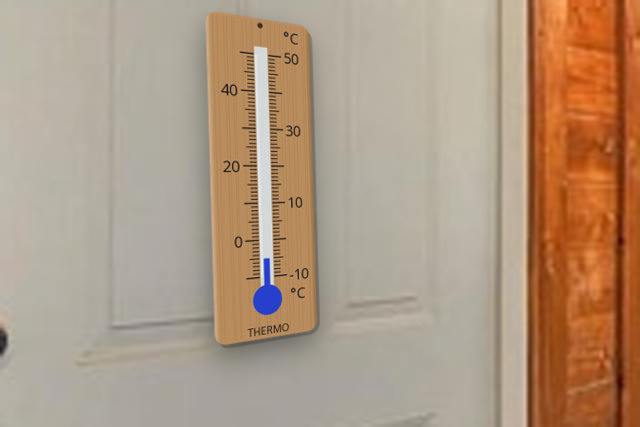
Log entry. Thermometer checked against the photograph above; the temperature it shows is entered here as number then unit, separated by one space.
-5 °C
